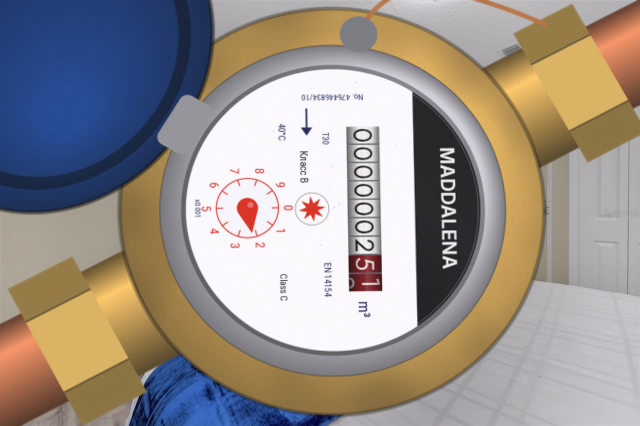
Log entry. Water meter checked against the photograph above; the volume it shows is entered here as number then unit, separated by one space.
2.512 m³
